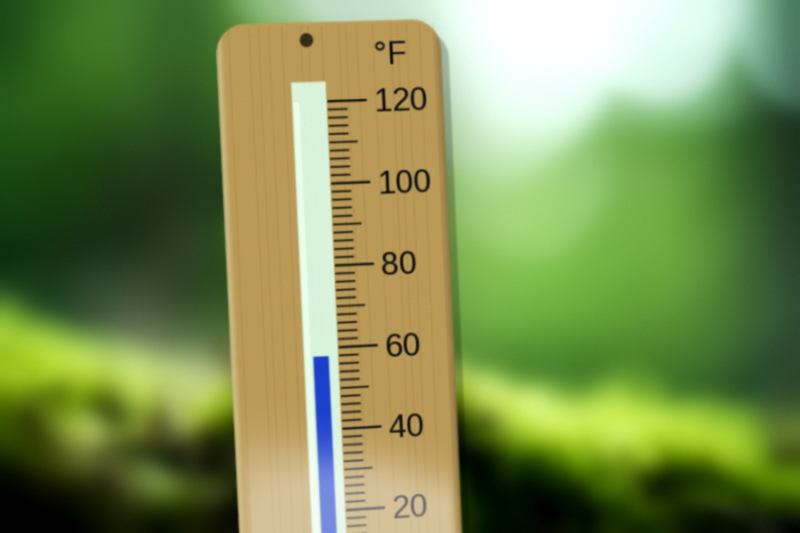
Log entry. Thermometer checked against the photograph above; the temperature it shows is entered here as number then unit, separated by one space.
58 °F
